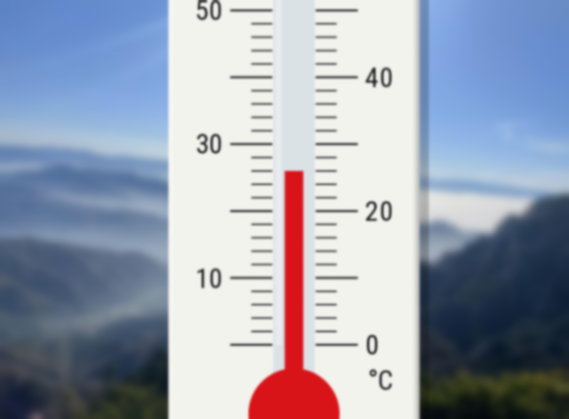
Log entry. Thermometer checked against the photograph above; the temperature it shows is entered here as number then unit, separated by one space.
26 °C
